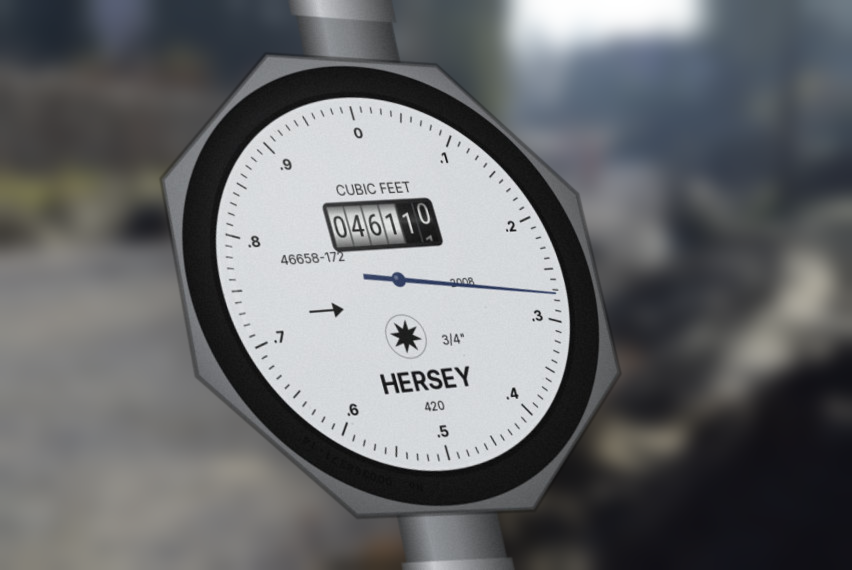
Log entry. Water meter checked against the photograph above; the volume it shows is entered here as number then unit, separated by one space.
46110.27 ft³
